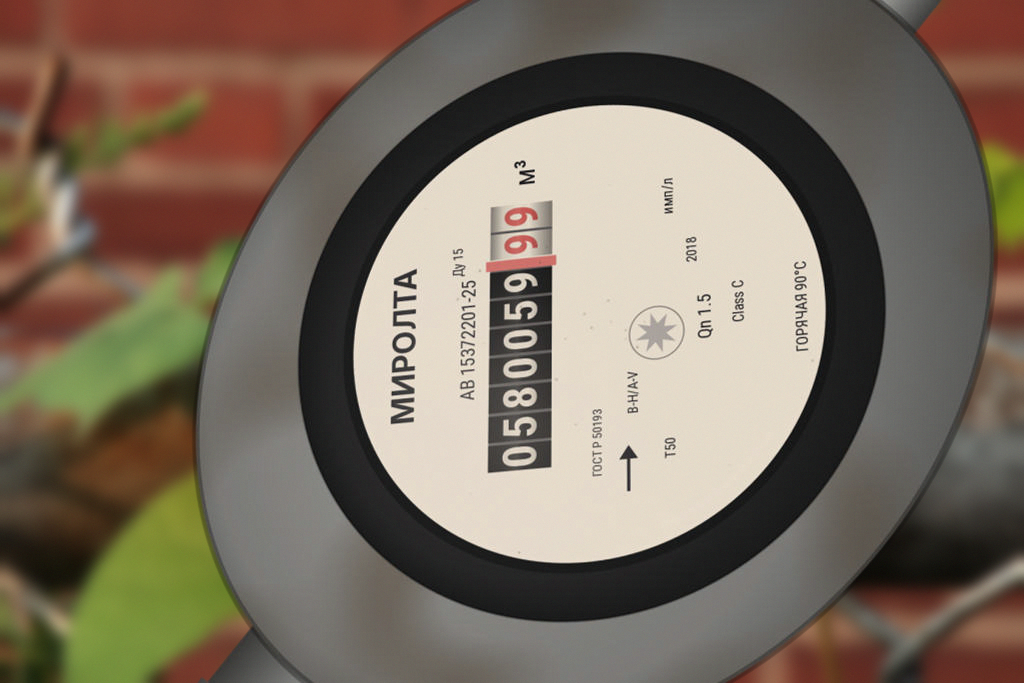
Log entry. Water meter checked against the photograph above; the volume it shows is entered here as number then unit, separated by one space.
580059.99 m³
